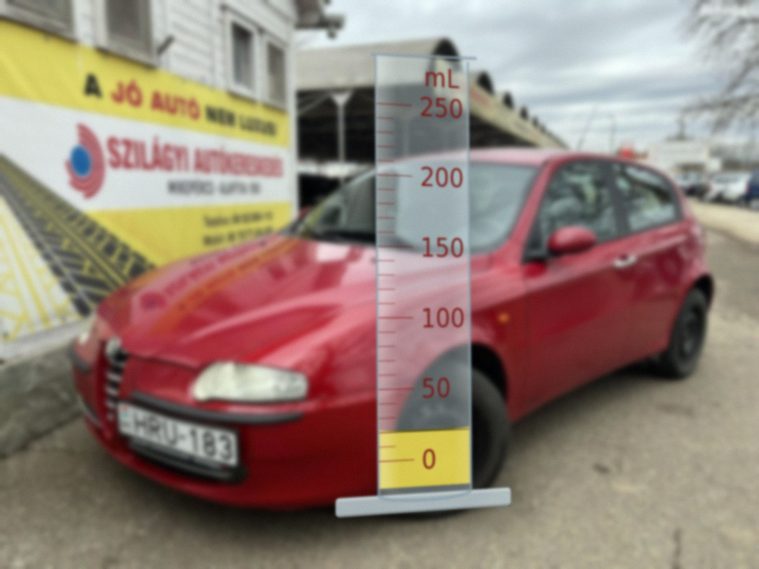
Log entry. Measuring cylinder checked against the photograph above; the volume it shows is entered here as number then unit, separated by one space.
20 mL
